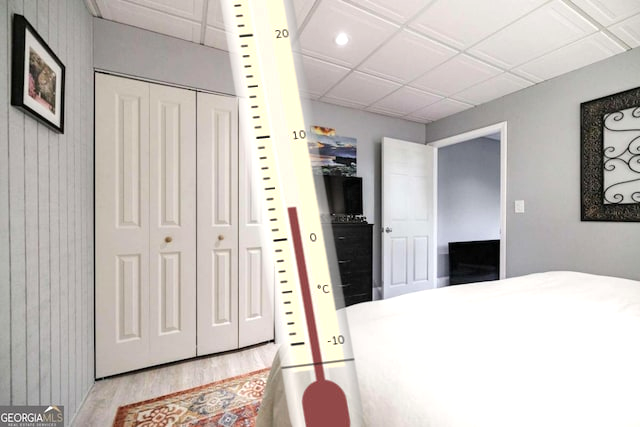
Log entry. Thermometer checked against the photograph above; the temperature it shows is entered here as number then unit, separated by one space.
3 °C
